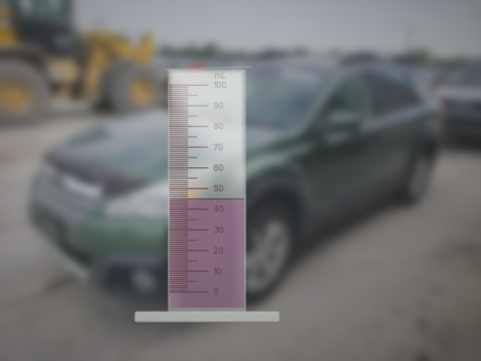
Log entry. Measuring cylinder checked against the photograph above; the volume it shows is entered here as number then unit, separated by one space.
45 mL
